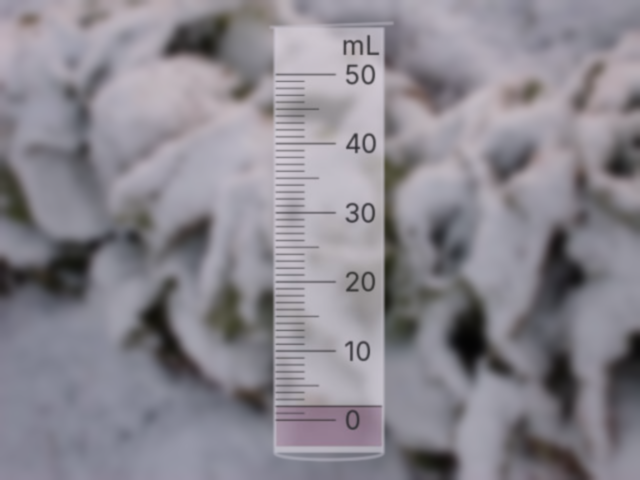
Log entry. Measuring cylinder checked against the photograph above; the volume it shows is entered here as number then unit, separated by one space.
2 mL
